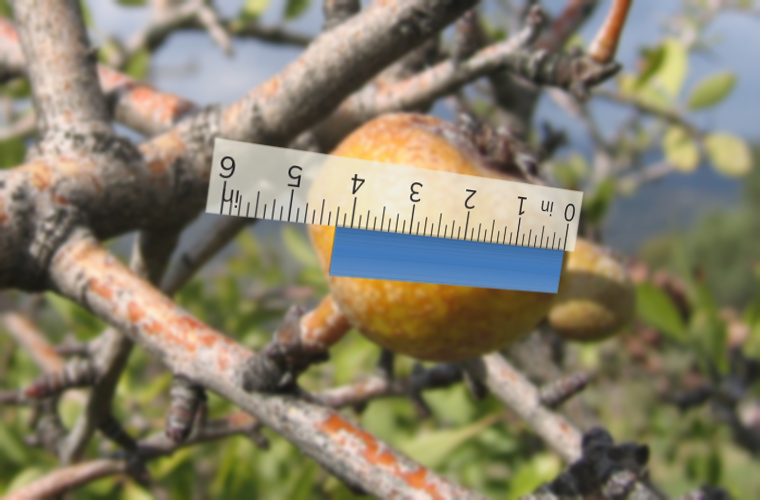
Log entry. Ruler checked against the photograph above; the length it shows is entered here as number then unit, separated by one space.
4.25 in
